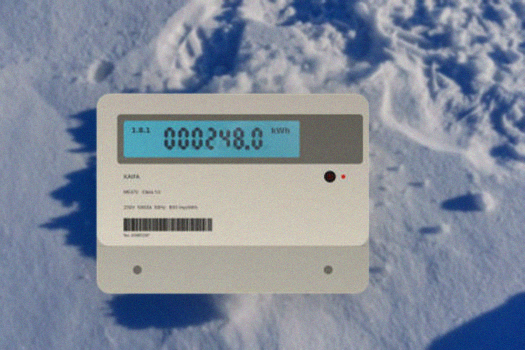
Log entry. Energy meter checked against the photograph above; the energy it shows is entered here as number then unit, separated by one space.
248.0 kWh
